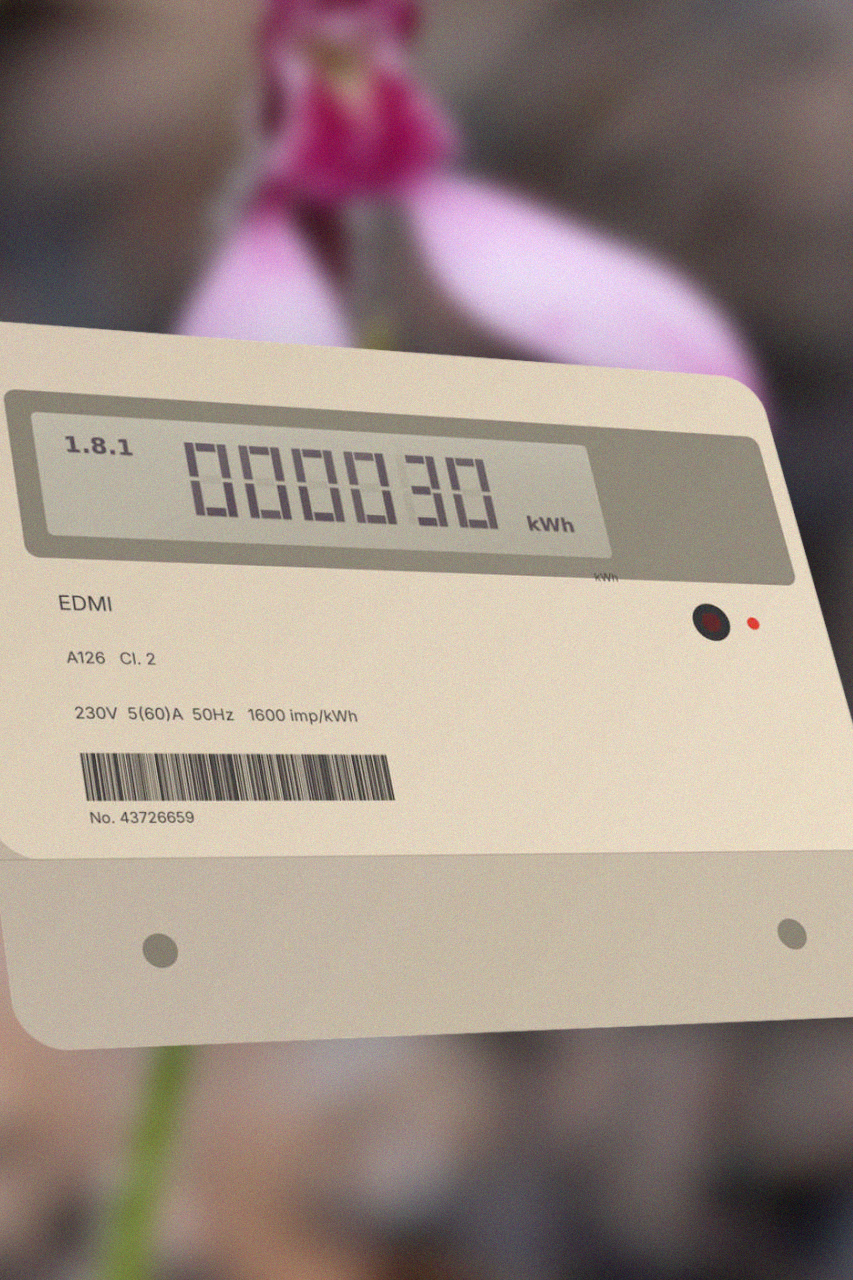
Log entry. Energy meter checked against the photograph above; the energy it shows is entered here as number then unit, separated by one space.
30 kWh
